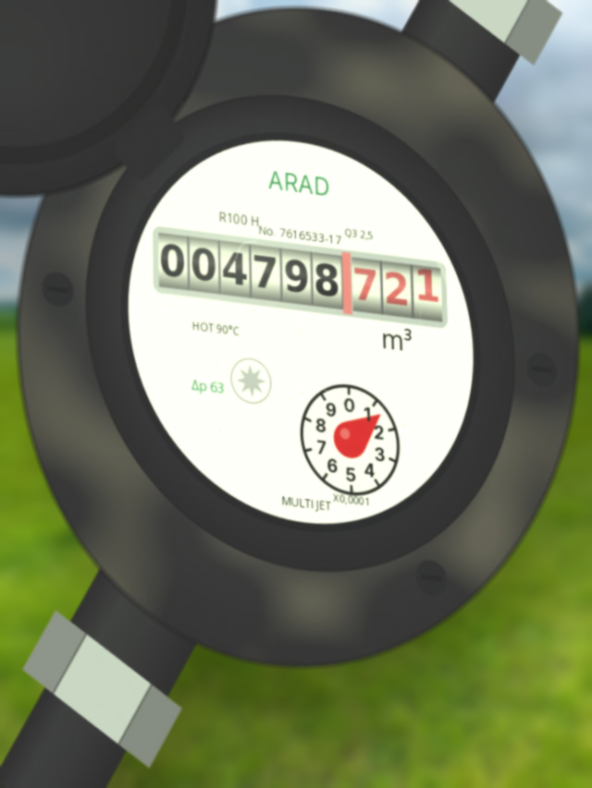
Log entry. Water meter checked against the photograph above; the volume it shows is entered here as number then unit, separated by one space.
4798.7211 m³
